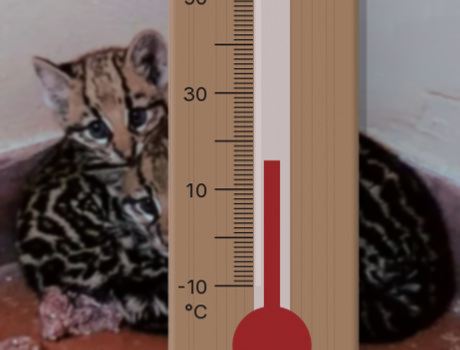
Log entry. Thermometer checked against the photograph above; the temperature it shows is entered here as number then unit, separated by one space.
16 °C
